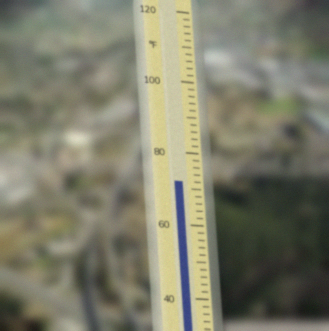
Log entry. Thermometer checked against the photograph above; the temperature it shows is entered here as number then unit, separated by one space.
72 °F
